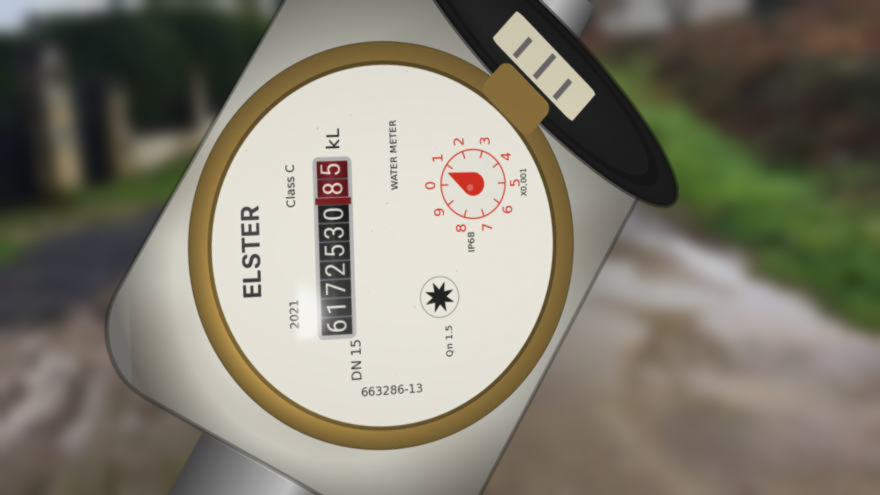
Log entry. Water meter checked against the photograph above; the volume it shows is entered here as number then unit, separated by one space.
6172530.850 kL
